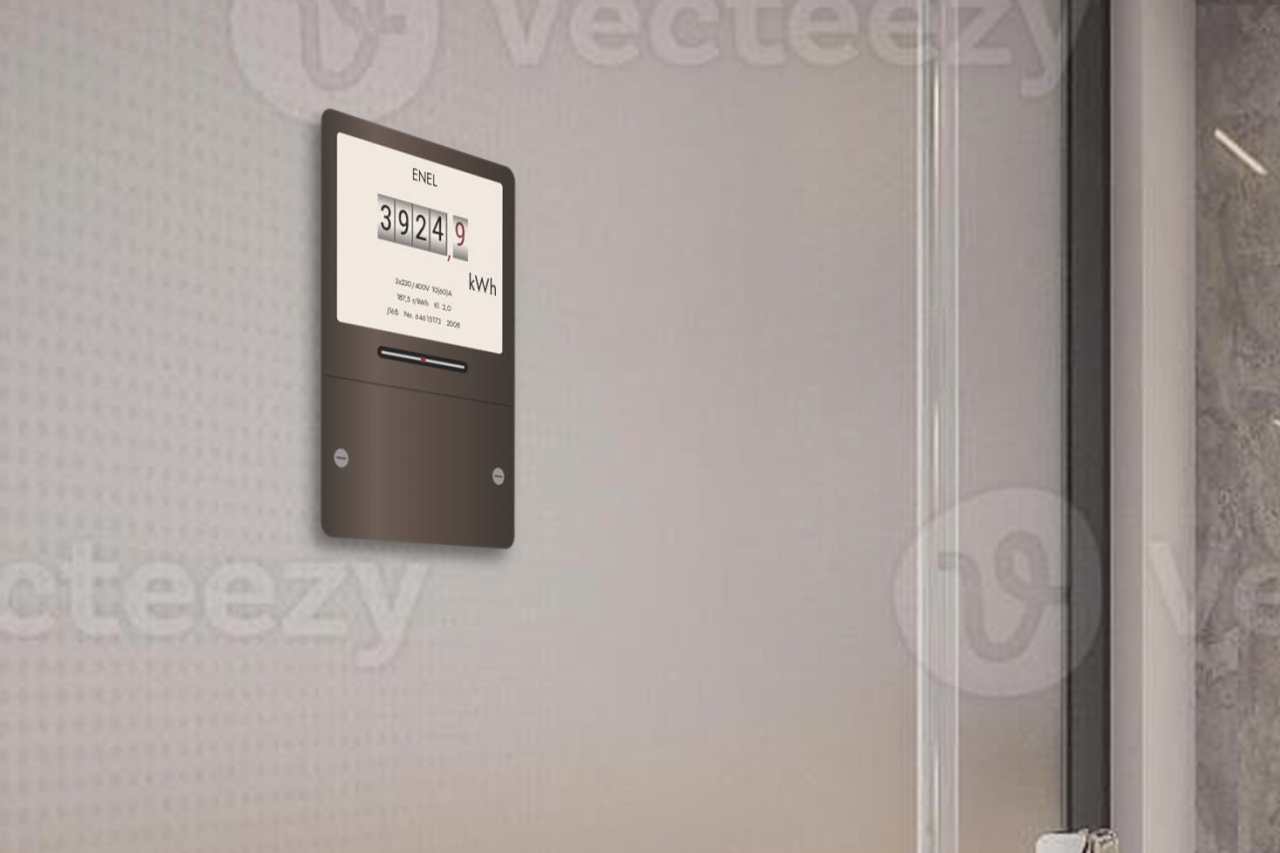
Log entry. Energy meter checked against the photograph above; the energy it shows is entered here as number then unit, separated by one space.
3924.9 kWh
